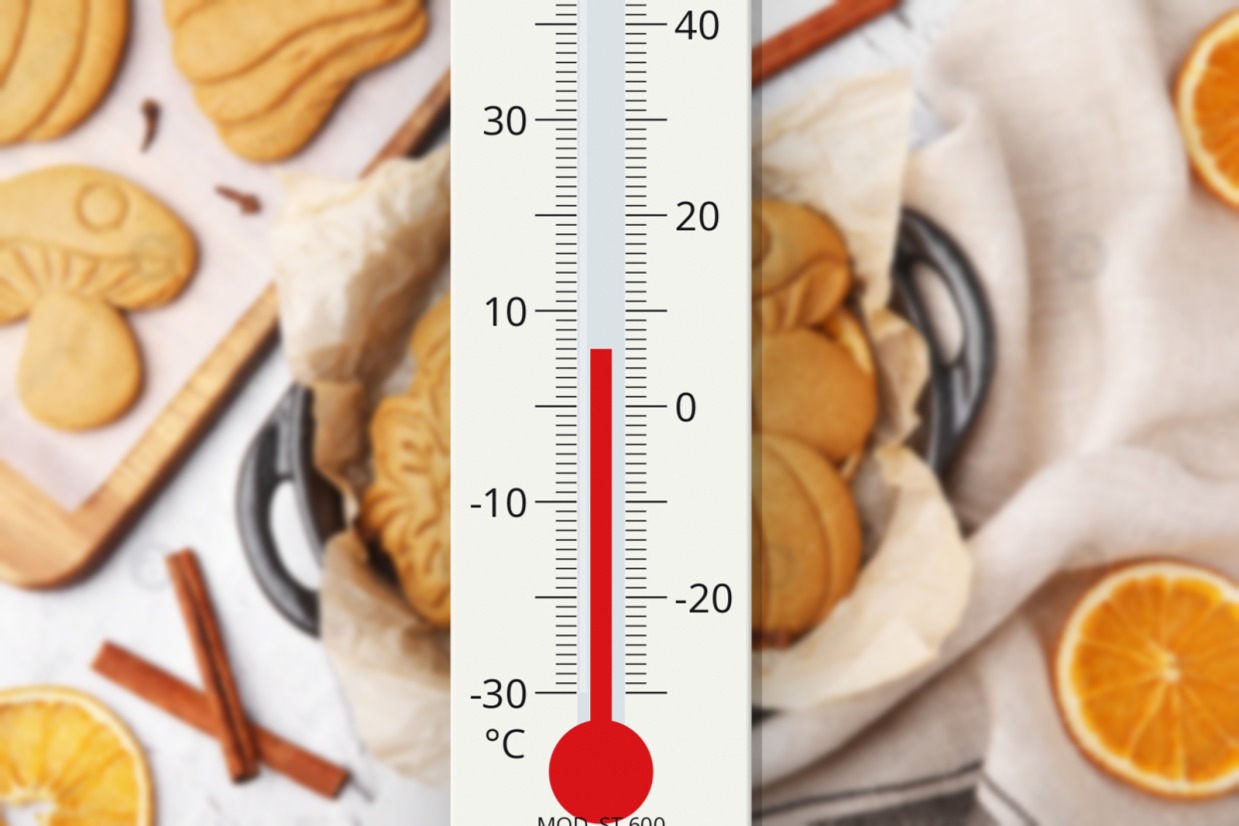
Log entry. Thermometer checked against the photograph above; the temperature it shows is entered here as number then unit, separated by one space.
6 °C
